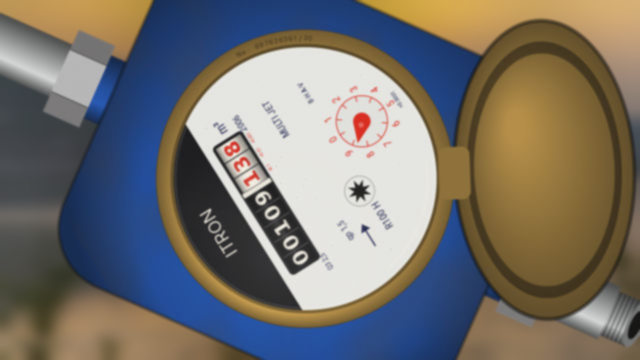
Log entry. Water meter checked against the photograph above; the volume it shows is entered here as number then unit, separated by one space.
109.1388 m³
